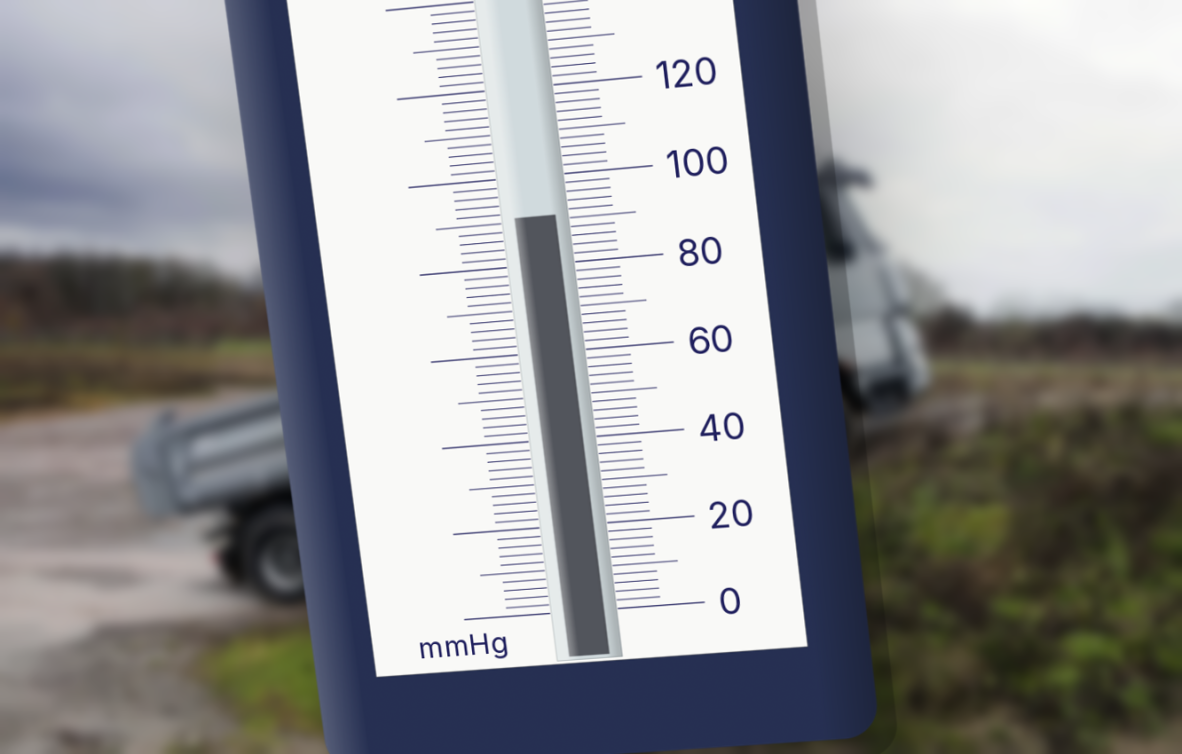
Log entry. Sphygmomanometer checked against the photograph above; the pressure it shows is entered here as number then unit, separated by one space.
91 mmHg
